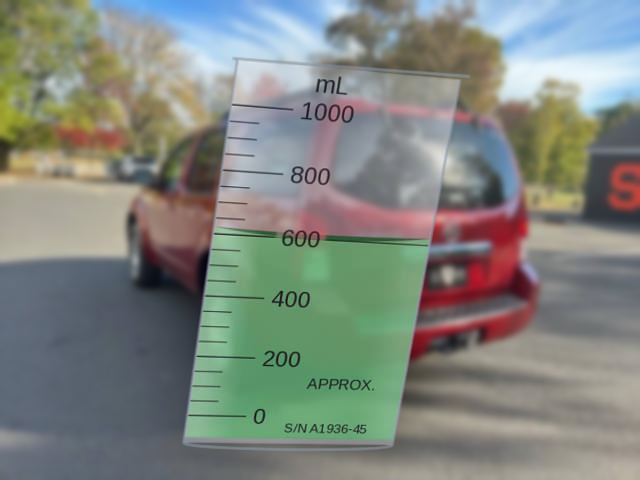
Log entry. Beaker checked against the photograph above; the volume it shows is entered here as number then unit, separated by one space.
600 mL
